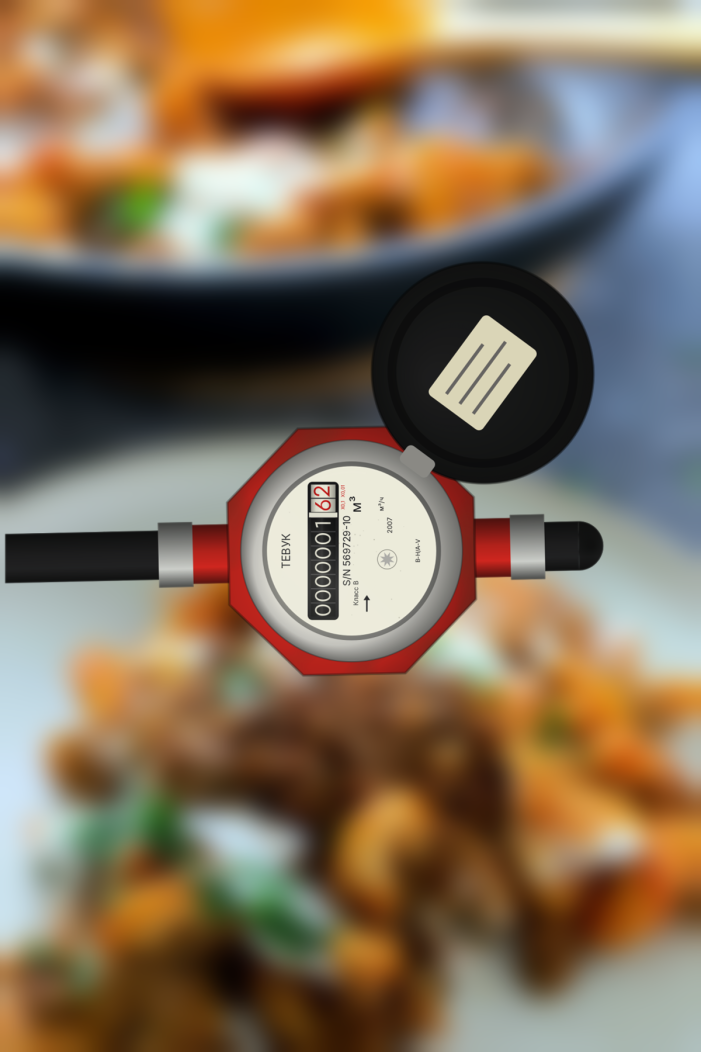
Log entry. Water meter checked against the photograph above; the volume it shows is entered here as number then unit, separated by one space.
1.62 m³
